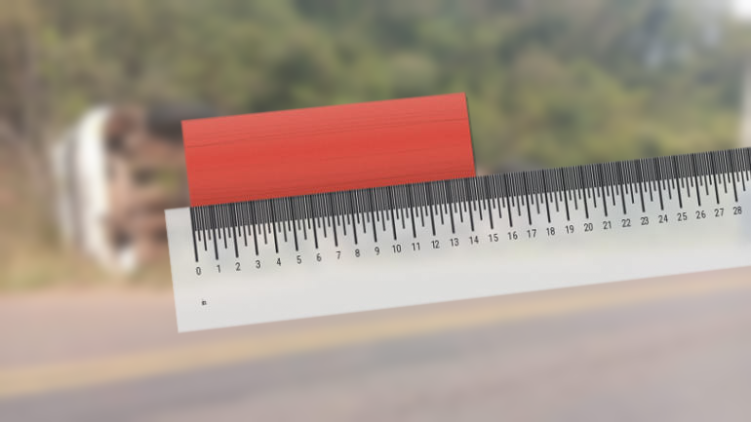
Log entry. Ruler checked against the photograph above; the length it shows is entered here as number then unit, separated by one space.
14.5 in
